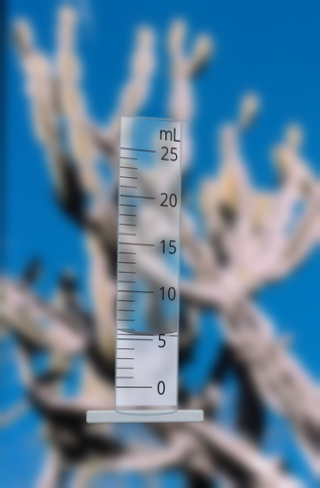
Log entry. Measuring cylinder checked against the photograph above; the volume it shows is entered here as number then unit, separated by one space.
5.5 mL
